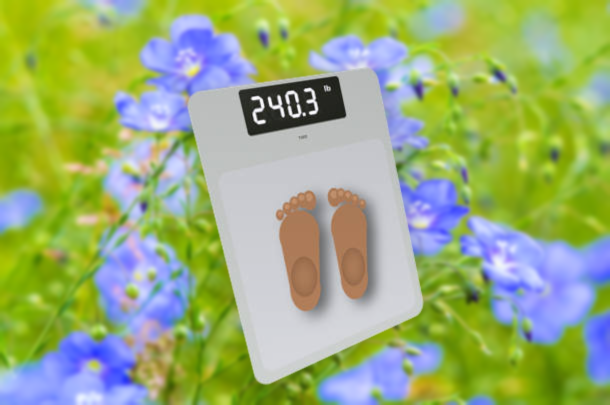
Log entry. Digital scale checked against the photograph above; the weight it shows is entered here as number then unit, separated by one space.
240.3 lb
